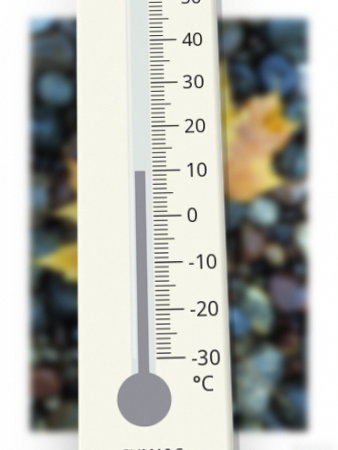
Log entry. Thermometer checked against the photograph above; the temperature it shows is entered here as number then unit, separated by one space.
10 °C
